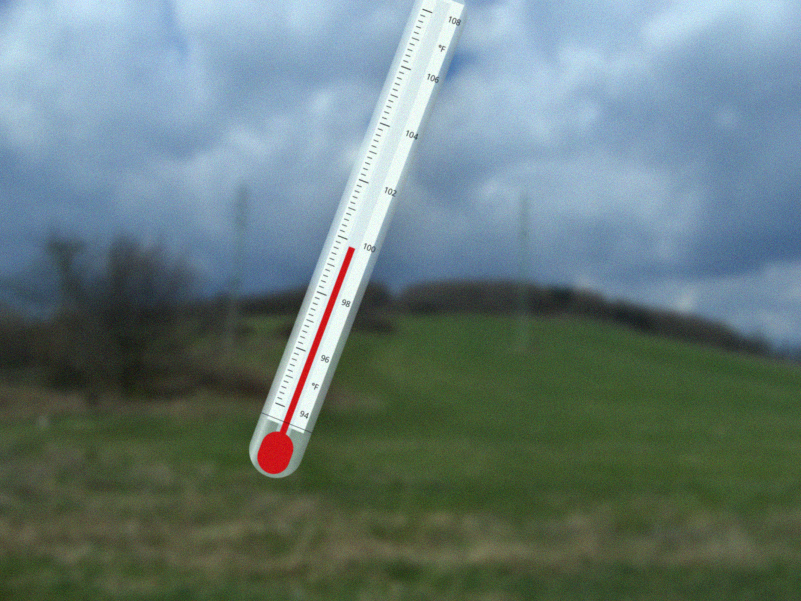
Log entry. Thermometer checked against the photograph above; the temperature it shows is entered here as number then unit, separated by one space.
99.8 °F
